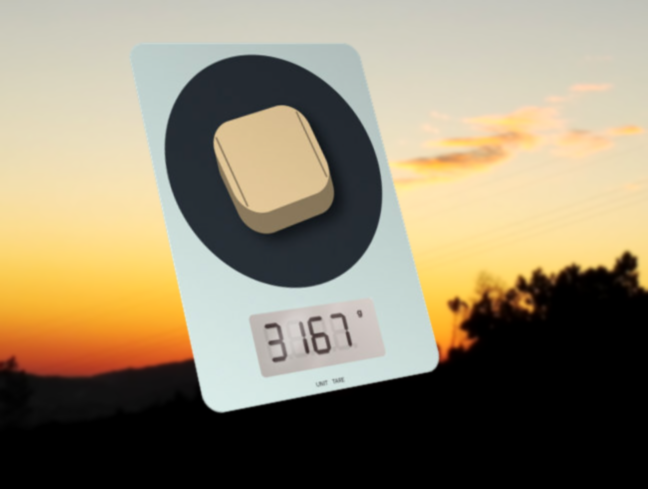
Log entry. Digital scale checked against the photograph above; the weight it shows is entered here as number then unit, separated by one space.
3167 g
